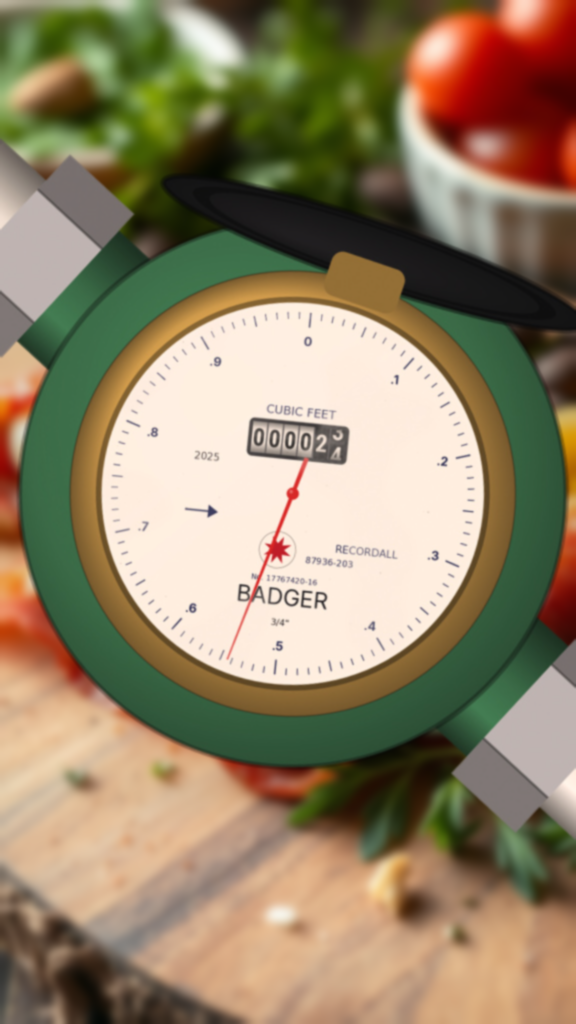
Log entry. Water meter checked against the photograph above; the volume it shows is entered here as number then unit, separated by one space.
23.54 ft³
